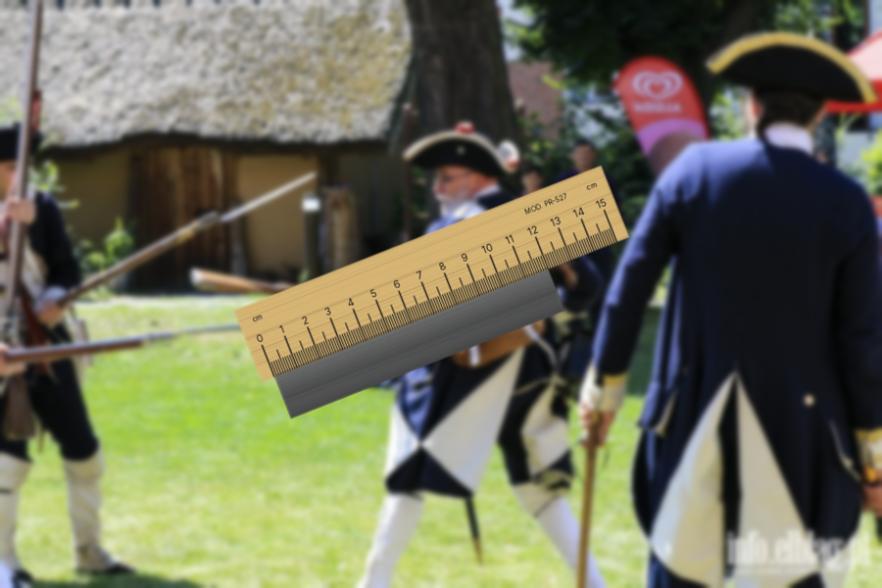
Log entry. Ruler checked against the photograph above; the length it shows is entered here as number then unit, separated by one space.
12 cm
